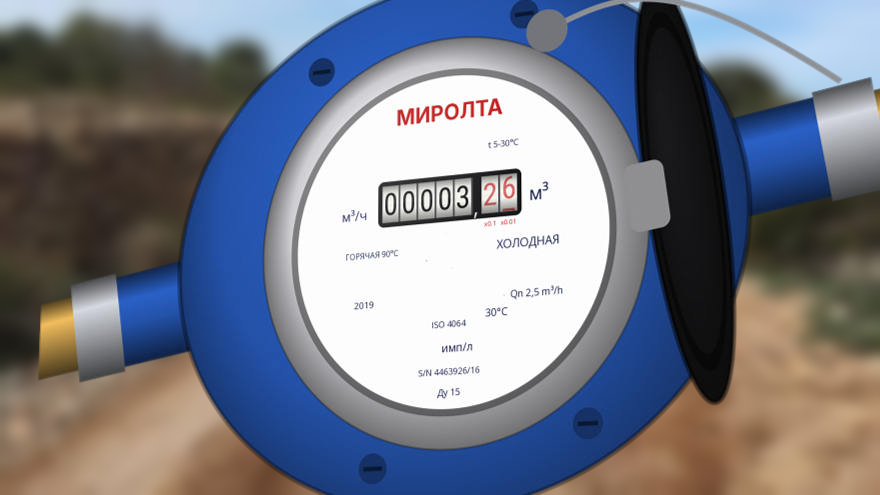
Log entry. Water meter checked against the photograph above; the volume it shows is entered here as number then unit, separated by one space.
3.26 m³
